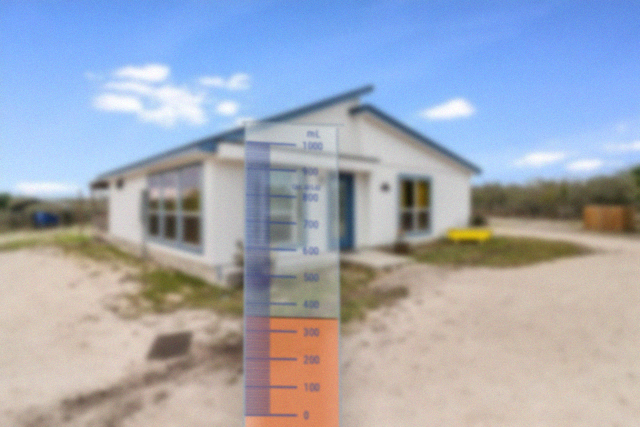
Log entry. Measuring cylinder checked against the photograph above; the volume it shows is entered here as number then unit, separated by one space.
350 mL
